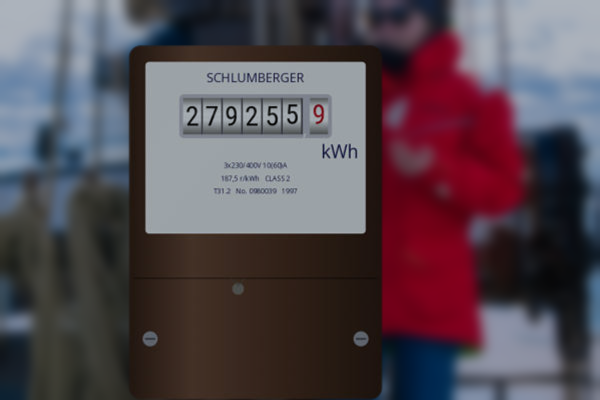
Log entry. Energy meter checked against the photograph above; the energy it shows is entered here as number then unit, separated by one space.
279255.9 kWh
